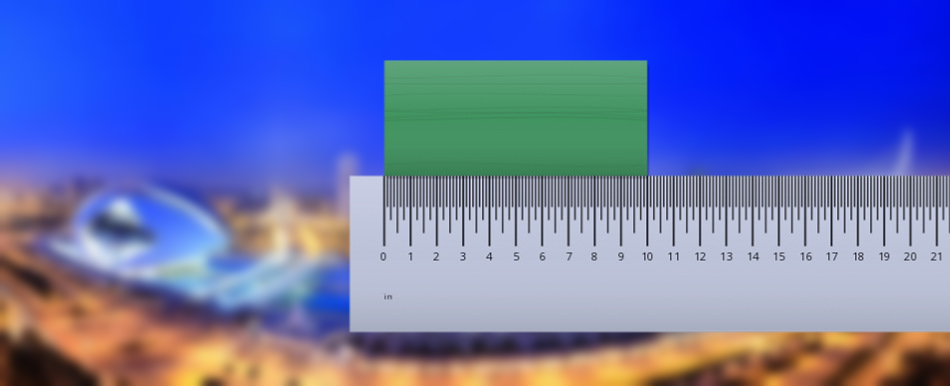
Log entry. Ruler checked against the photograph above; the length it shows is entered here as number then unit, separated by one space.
10 in
